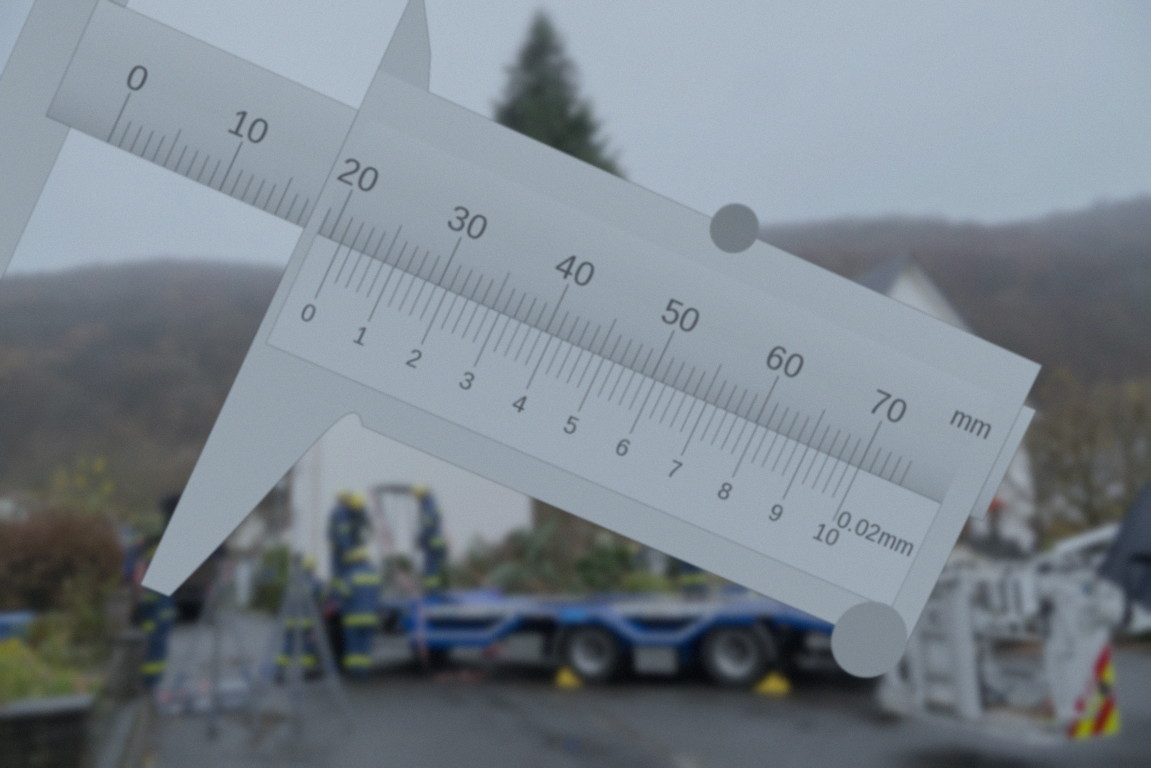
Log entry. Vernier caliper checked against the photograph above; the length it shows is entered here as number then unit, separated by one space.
21.0 mm
